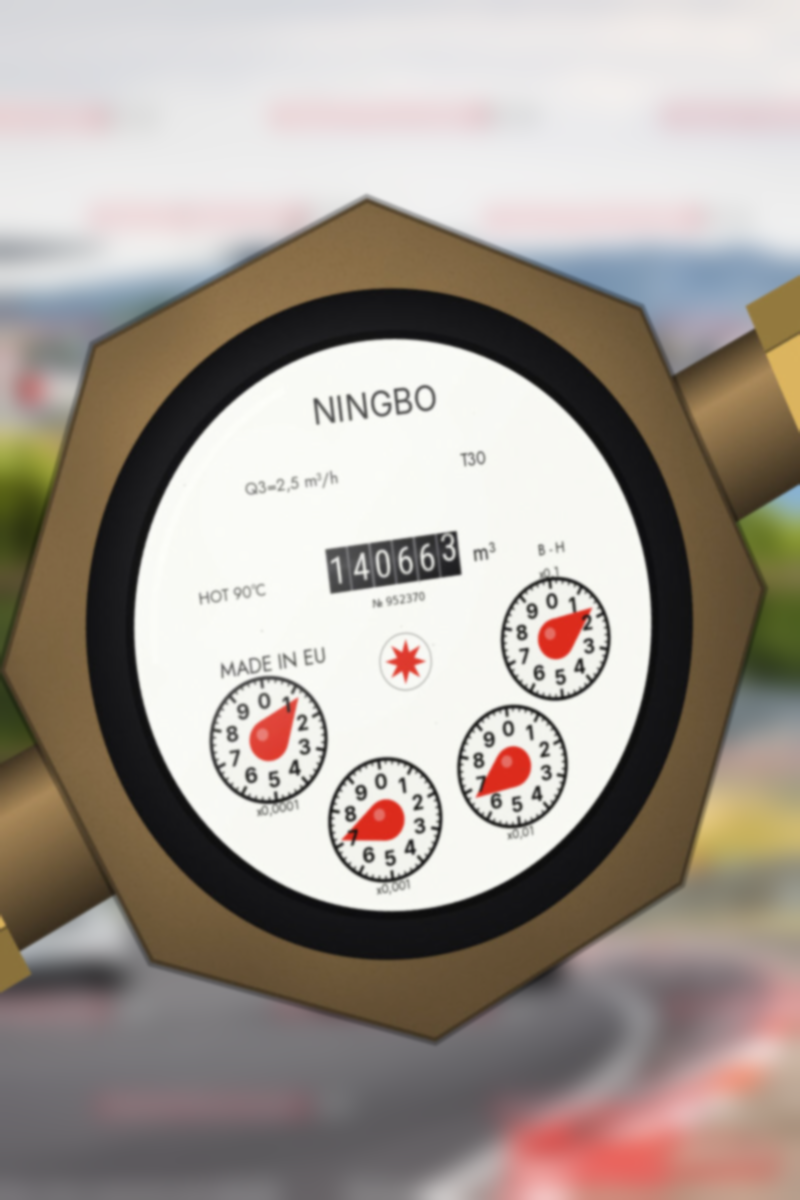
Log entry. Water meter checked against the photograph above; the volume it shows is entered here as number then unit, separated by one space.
140663.1671 m³
